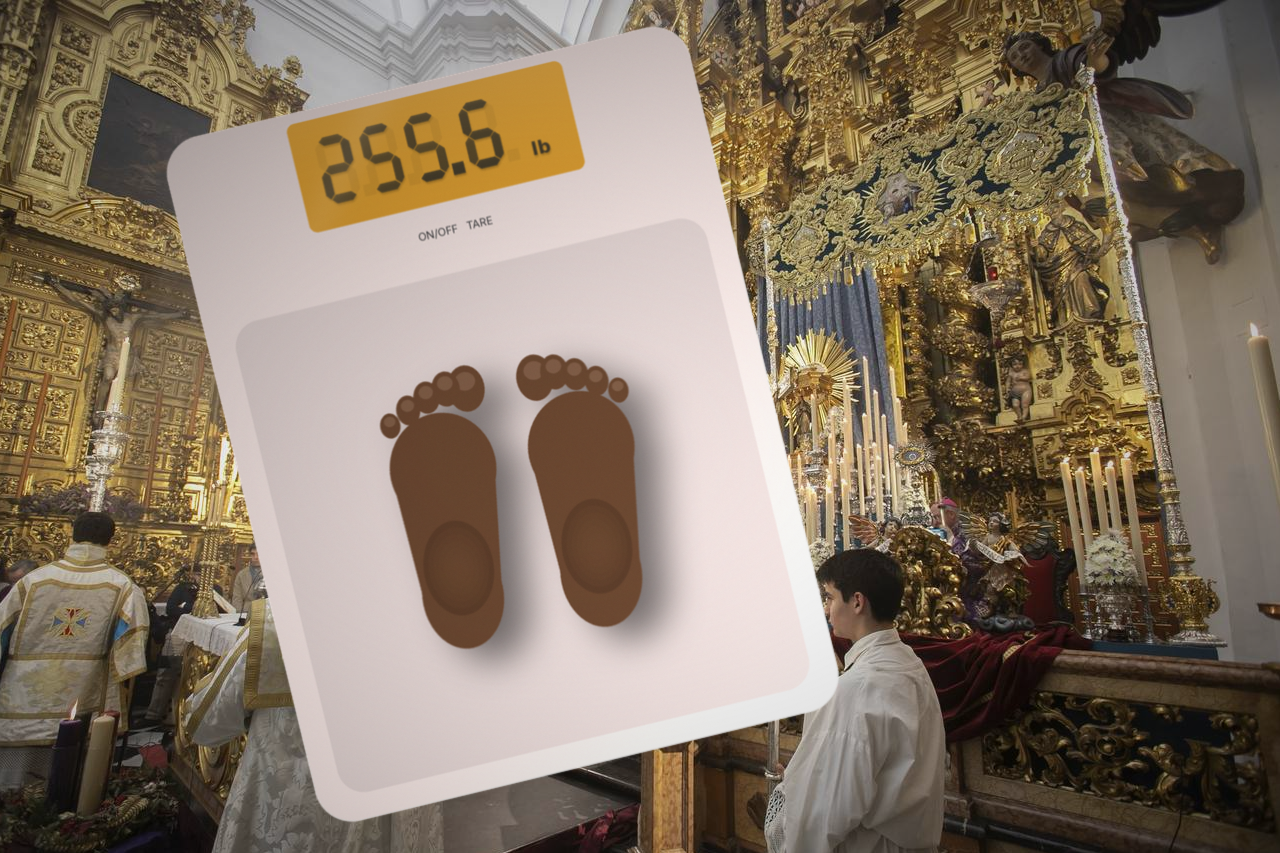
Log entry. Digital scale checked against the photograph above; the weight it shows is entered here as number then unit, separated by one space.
255.6 lb
